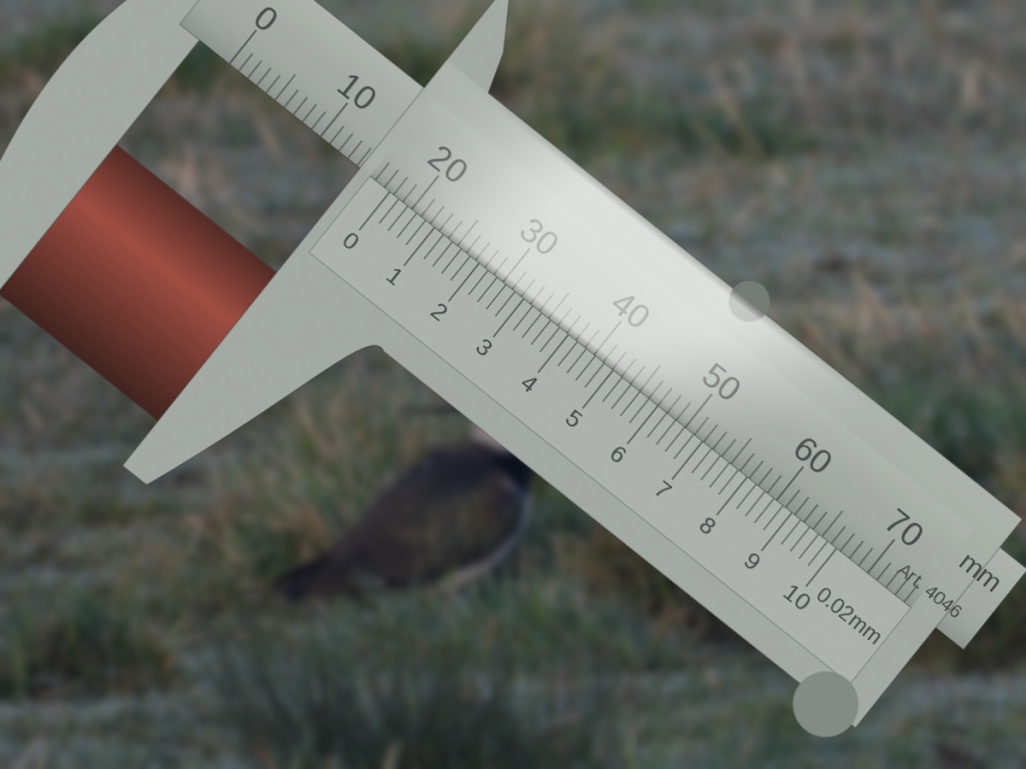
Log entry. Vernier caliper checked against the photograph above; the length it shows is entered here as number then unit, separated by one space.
17.6 mm
